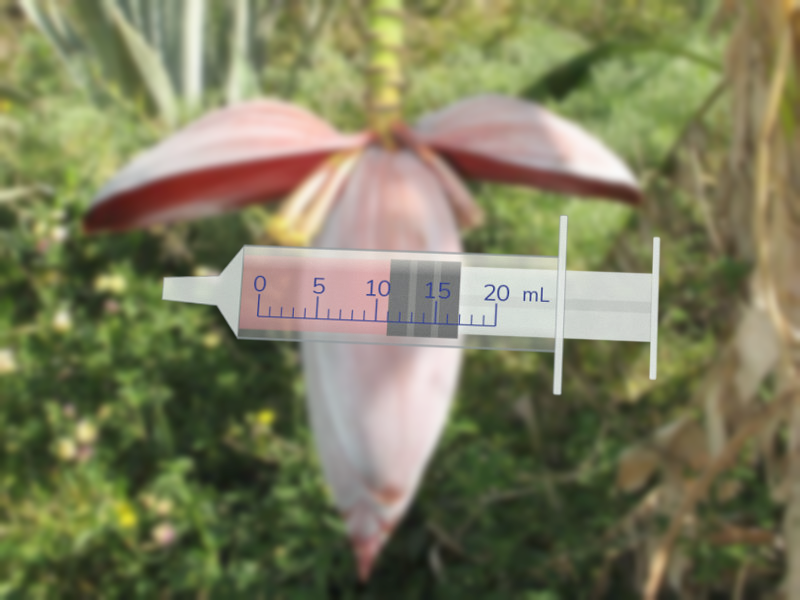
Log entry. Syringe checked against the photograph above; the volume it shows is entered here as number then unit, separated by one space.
11 mL
